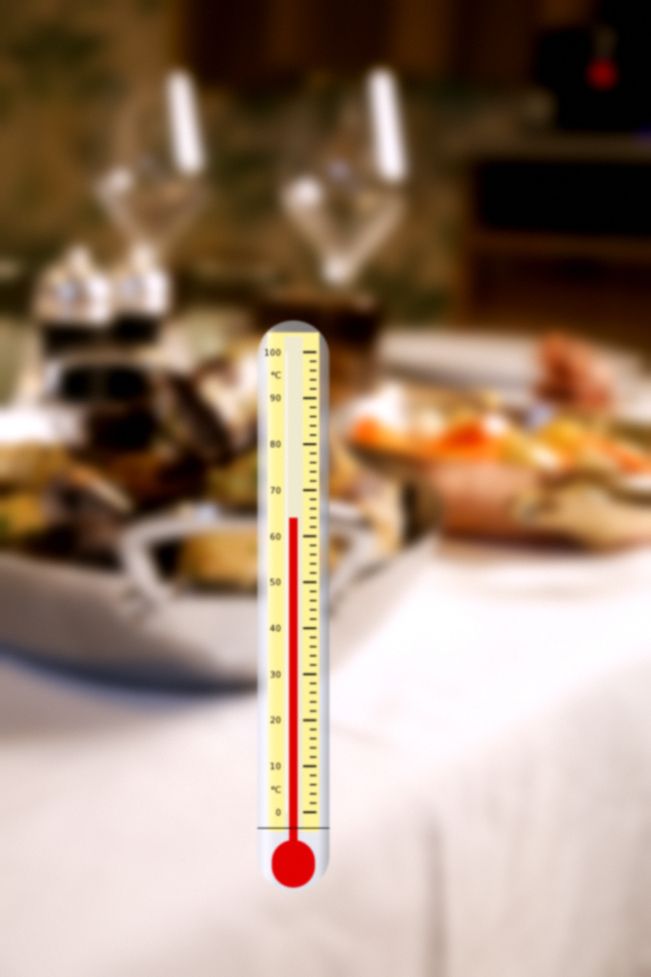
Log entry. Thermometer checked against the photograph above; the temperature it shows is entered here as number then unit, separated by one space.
64 °C
